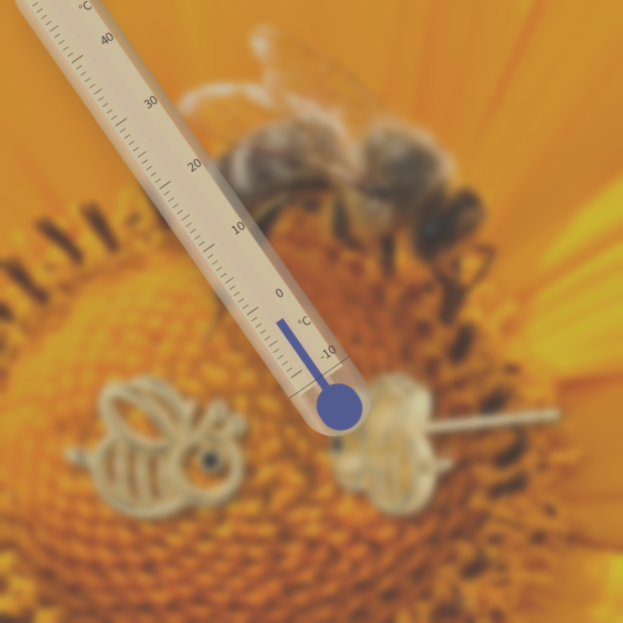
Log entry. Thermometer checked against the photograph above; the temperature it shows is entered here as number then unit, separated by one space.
-3 °C
